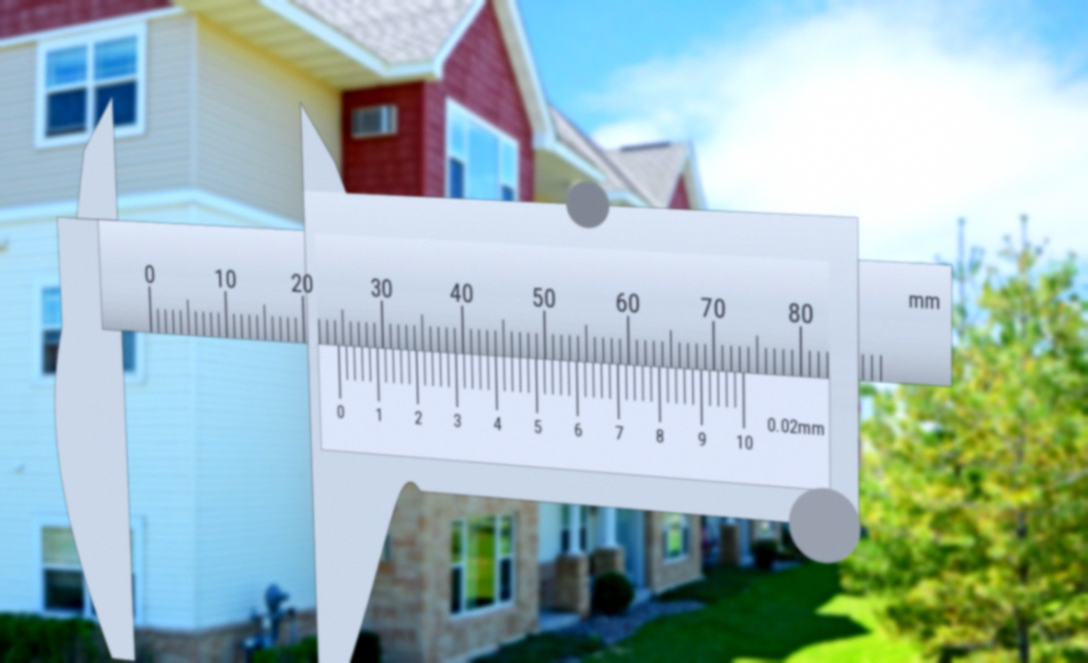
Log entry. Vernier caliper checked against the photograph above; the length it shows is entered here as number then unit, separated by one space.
24.4 mm
